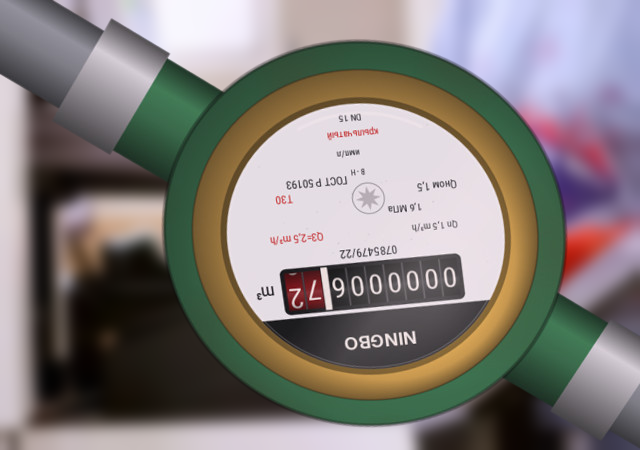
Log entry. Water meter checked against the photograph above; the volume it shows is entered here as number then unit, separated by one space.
6.72 m³
